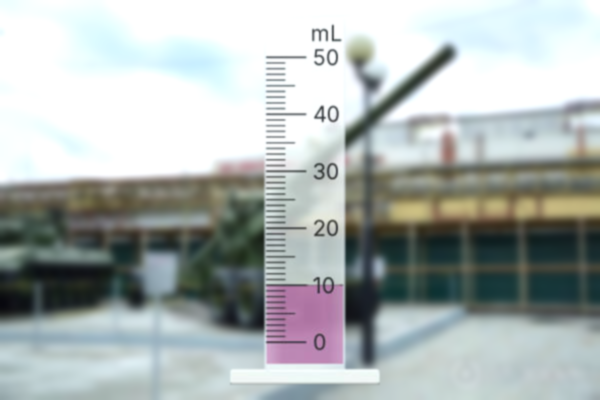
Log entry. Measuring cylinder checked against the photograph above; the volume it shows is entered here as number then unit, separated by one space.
10 mL
